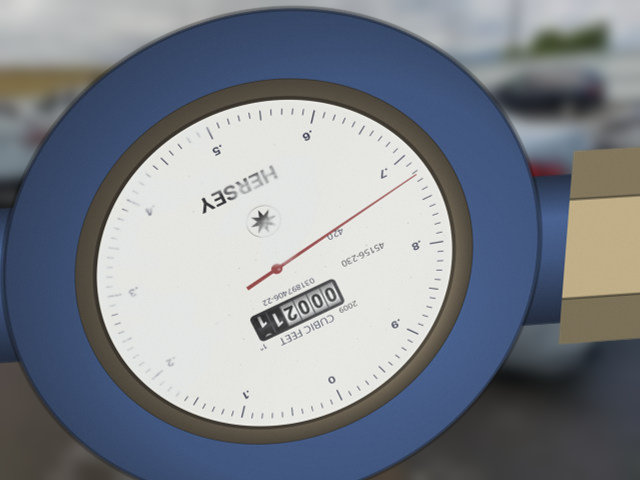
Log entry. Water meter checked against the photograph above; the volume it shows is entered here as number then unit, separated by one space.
210.72 ft³
